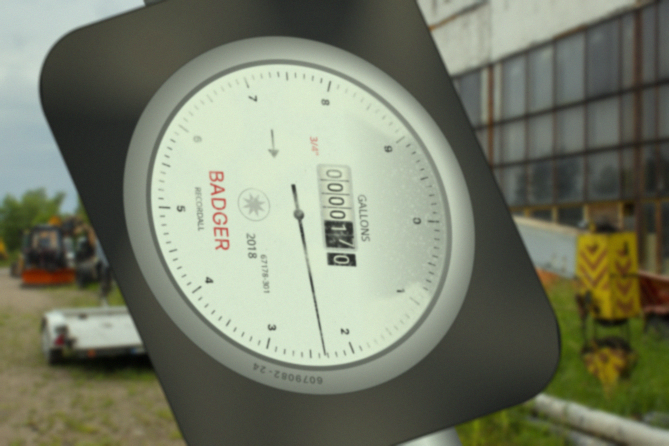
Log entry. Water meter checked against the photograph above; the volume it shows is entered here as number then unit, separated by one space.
172.3 gal
